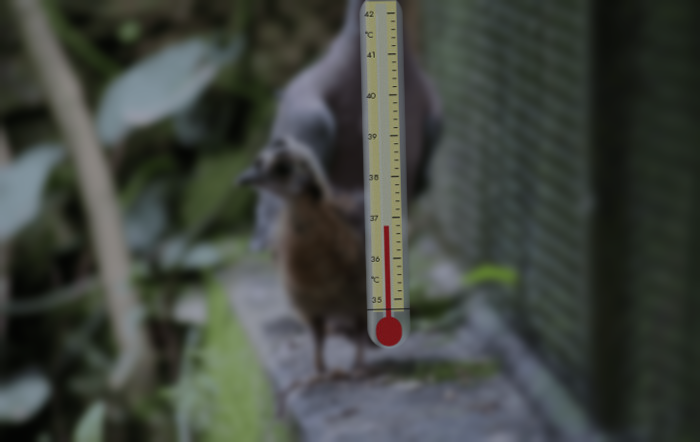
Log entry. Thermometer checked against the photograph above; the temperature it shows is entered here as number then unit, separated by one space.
36.8 °C
